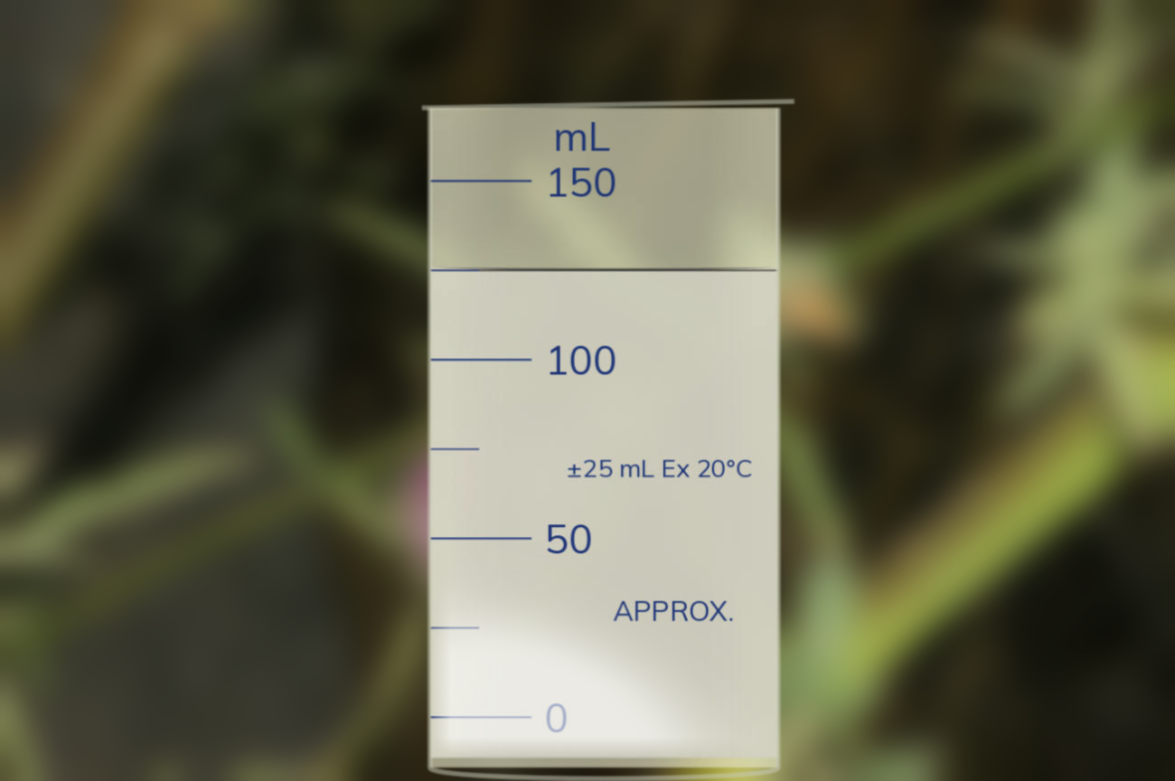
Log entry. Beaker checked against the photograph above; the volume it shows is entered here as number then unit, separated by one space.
125 mL
